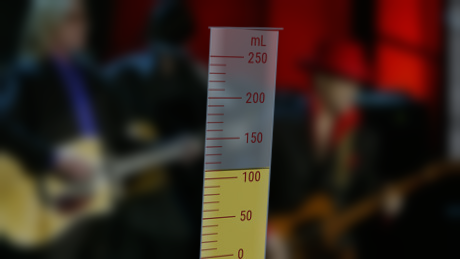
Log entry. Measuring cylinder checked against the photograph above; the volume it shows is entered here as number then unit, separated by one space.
110 mL
